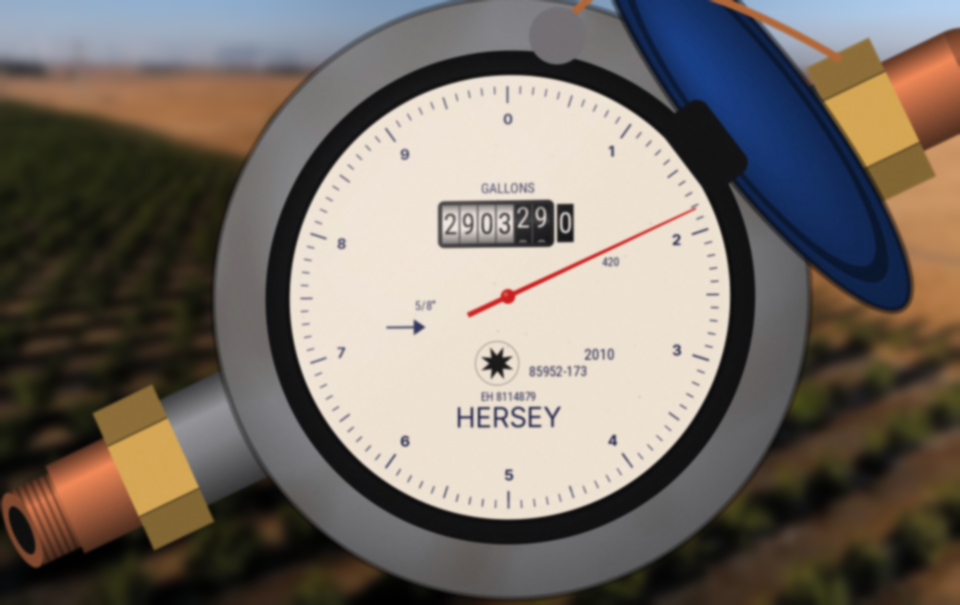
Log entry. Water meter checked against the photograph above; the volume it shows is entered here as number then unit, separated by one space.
2903291.8 gal
